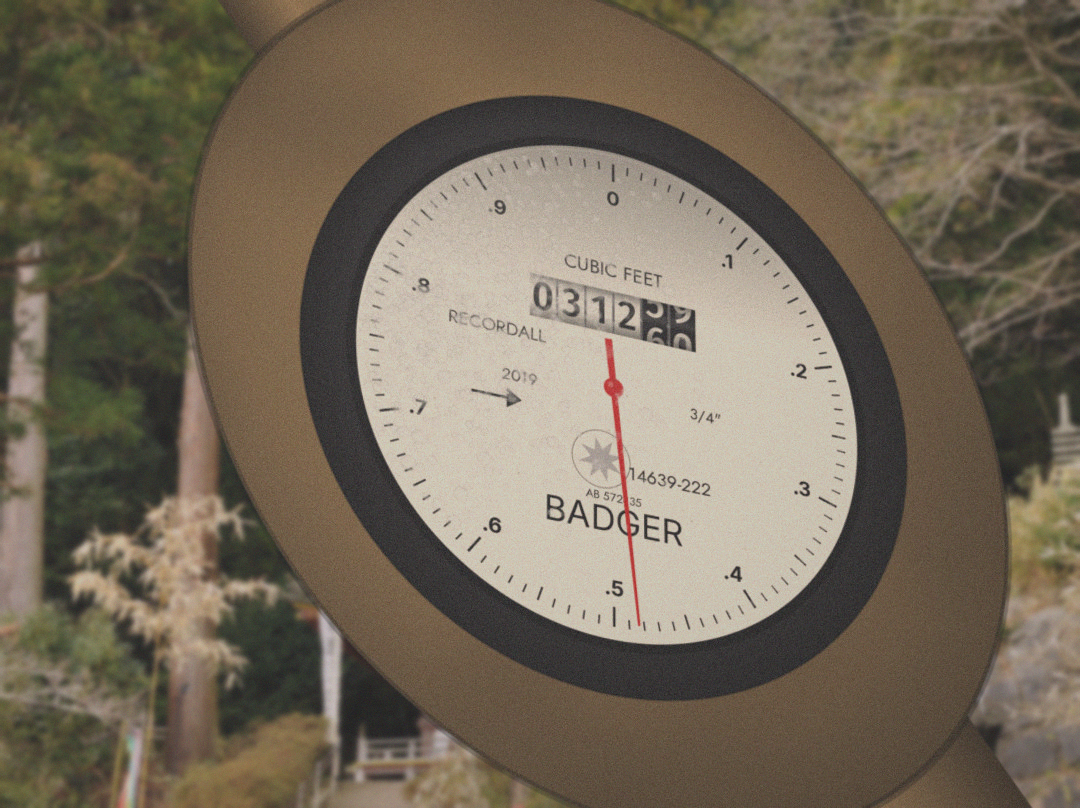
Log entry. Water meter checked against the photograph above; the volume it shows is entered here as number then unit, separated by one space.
31259.48 ft³
